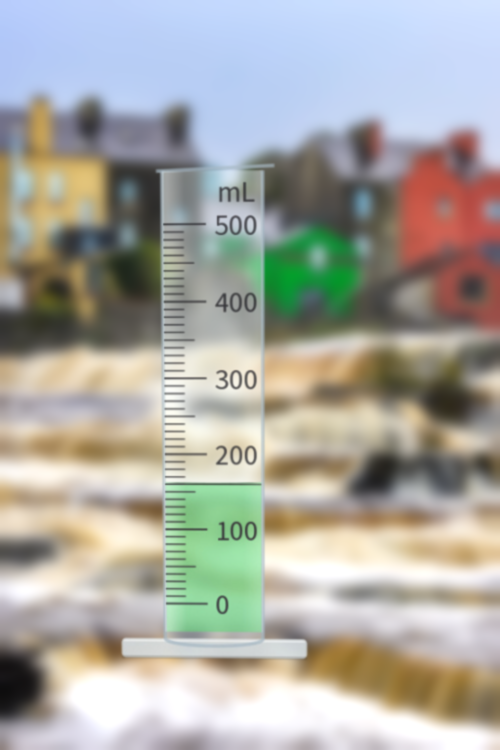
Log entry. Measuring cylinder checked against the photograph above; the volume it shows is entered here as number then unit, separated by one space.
160 mL
